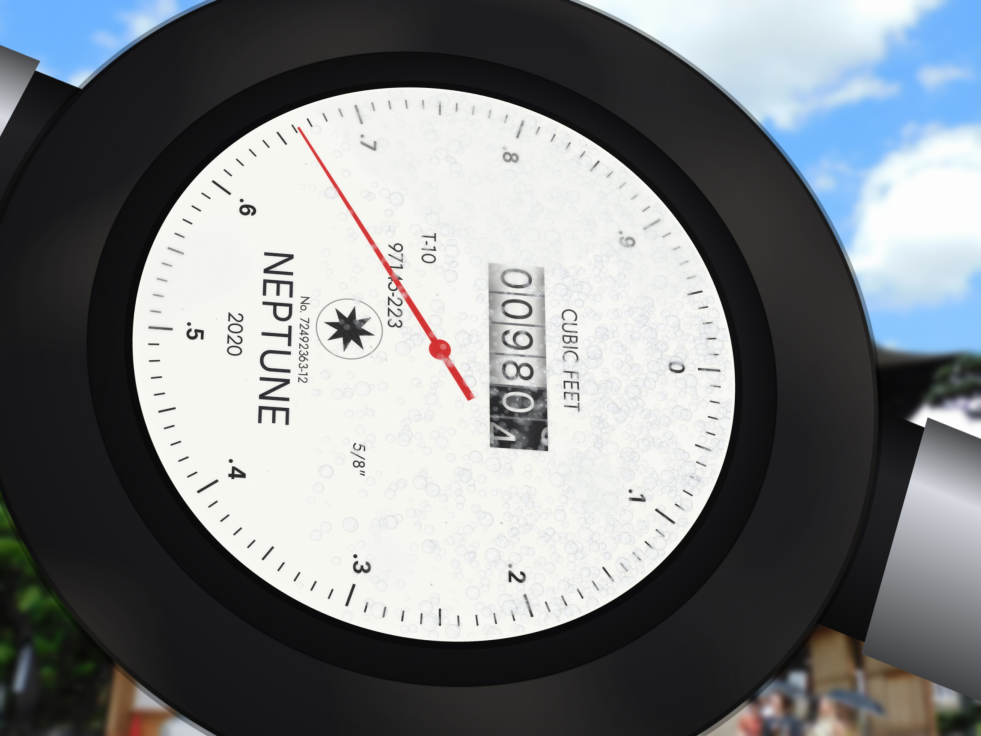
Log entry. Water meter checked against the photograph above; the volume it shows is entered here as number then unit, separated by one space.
9803.66 ft³
